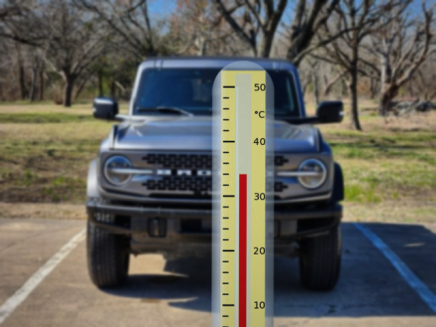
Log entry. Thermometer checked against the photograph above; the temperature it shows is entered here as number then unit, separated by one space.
34 °C
